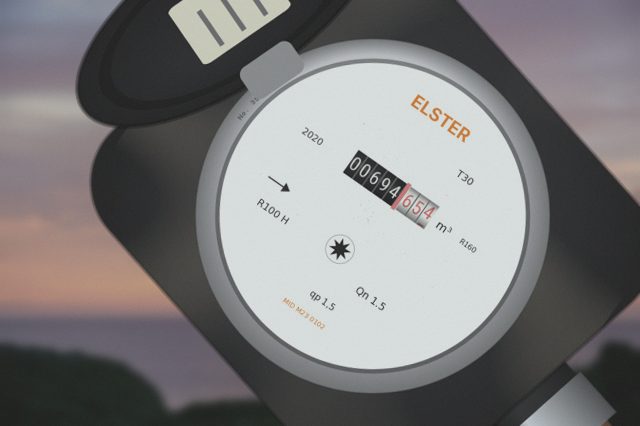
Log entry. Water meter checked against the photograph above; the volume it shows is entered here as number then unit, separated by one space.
694.654 m³
